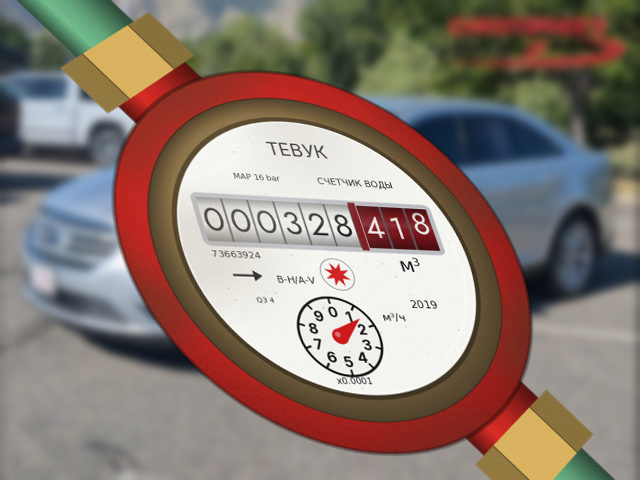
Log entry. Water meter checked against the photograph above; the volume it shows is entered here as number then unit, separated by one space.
328.4181 m³
